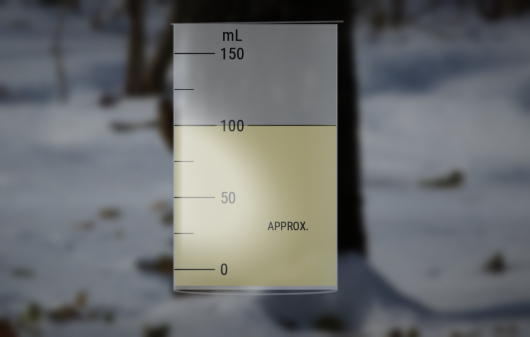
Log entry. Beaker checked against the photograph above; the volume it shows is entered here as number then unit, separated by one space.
100 mL
